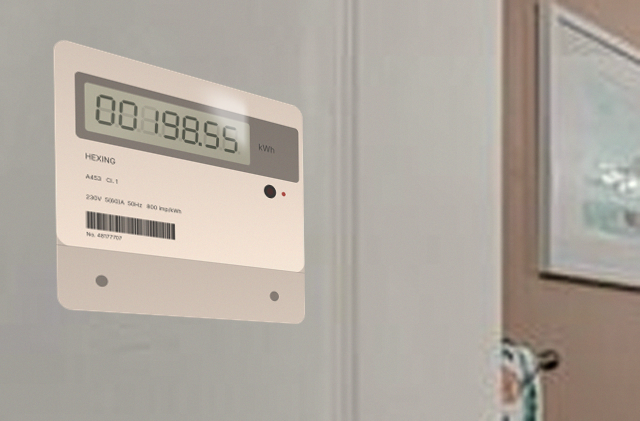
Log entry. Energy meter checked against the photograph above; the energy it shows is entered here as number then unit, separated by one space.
198.55 kWh
